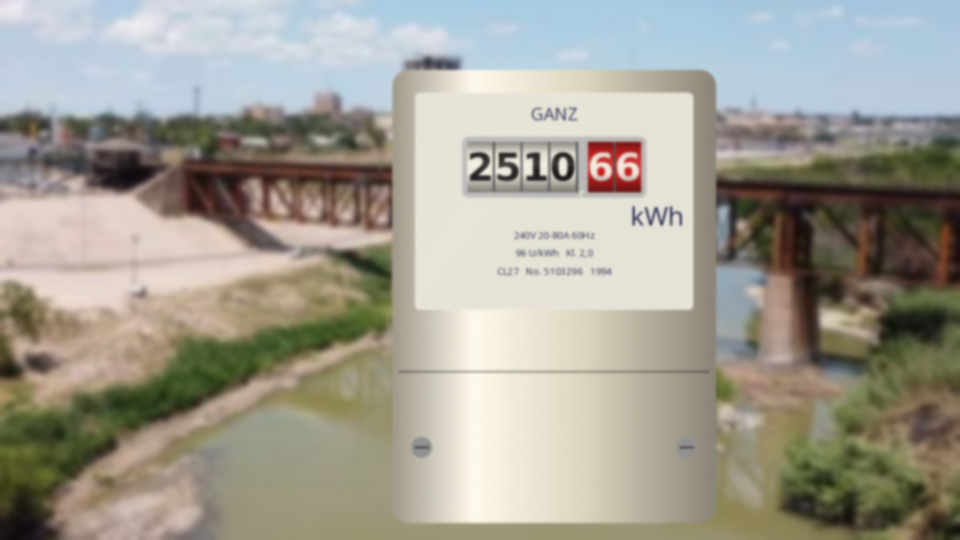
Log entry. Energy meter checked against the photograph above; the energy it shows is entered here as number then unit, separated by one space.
2510.66 kWh
